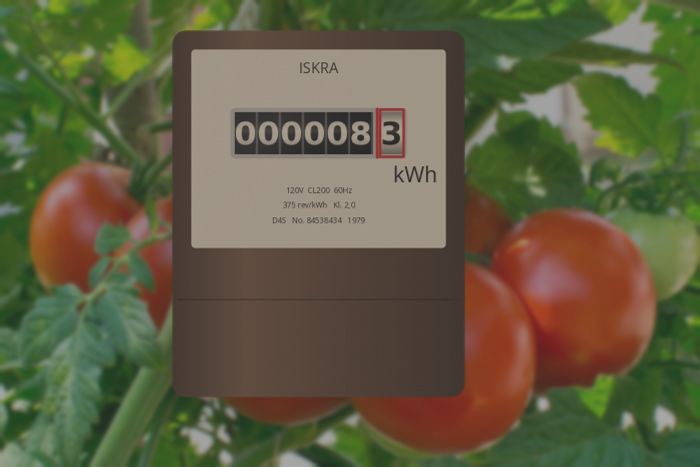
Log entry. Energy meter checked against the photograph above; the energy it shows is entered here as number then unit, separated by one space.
8.3 kWh
